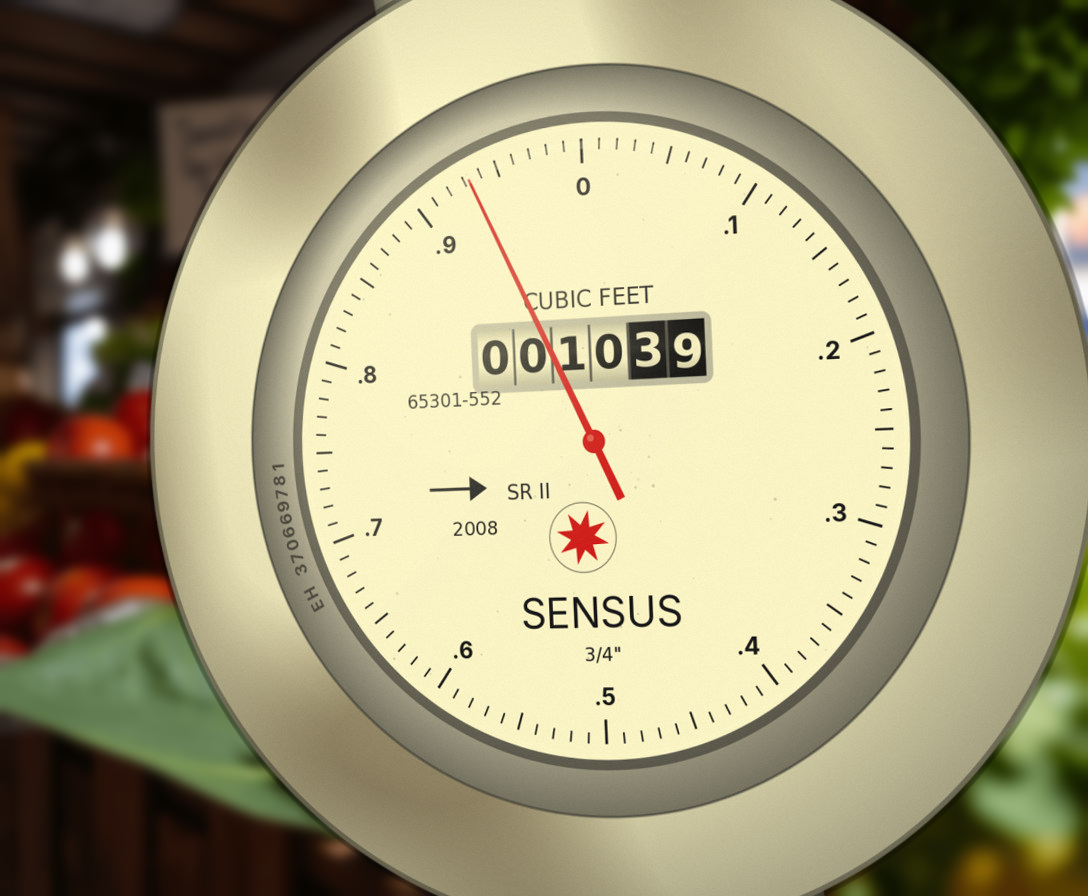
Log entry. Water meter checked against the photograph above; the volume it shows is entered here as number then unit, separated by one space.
1038.93 ft³
